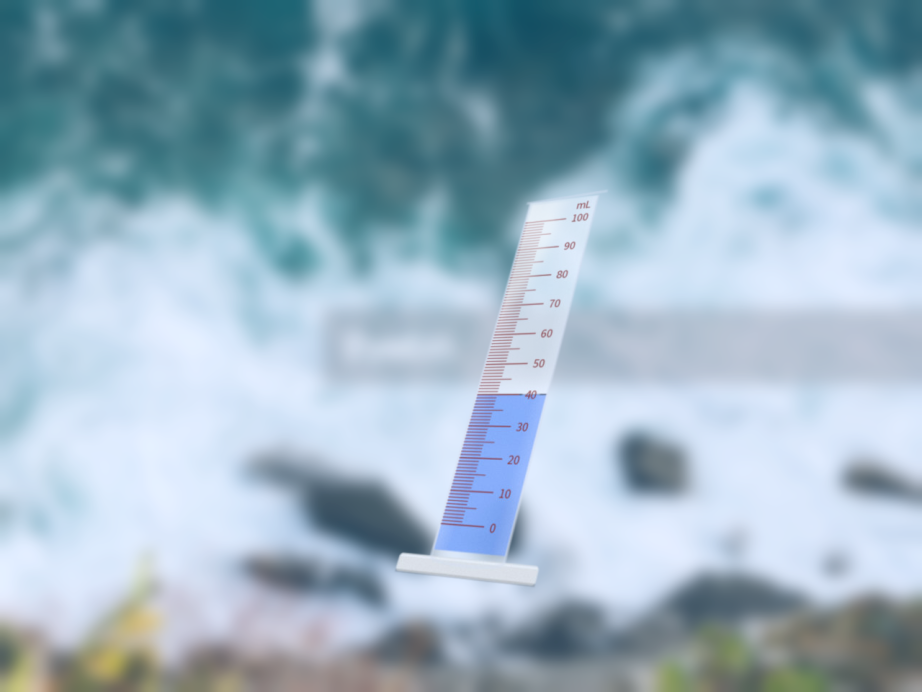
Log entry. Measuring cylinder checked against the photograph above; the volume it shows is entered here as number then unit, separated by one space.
40 mL
